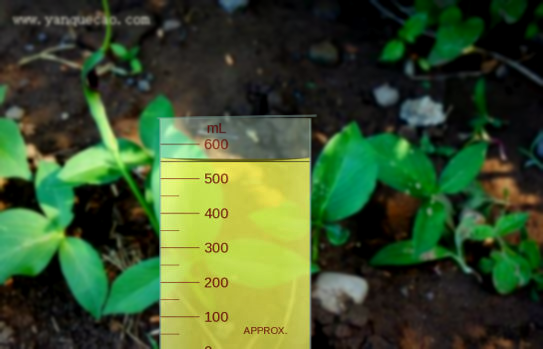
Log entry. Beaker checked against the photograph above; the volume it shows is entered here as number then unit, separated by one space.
550 mL
